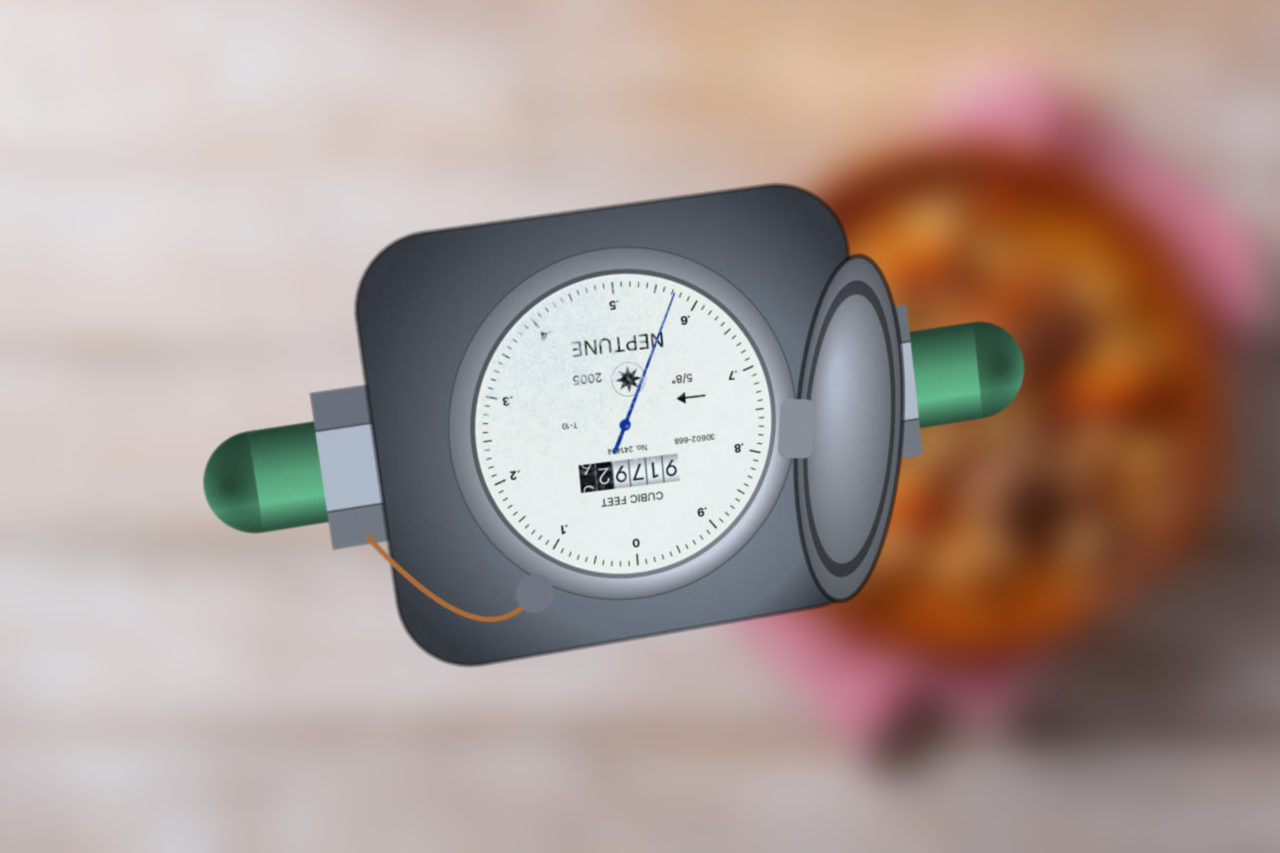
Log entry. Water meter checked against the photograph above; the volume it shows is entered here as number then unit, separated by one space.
917925.57 ft³
